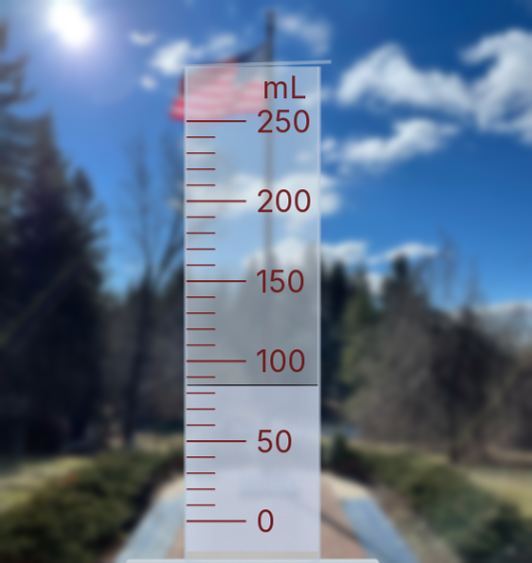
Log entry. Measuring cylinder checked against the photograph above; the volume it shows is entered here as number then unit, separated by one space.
85 mL
